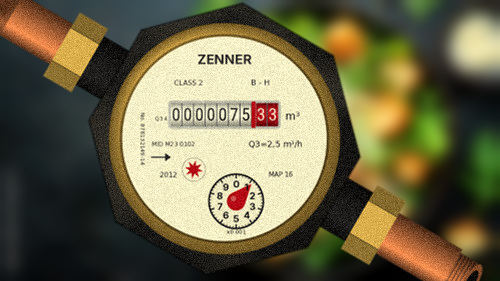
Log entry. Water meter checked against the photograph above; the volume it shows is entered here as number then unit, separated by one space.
75.331 m³
